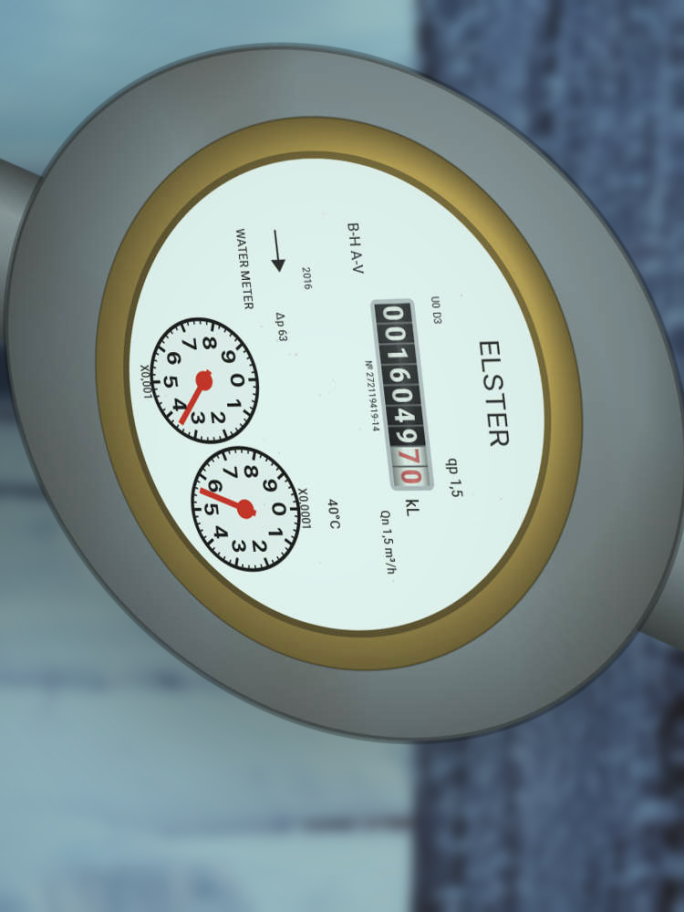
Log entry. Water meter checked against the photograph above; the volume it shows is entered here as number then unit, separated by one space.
16049.7035 kL
